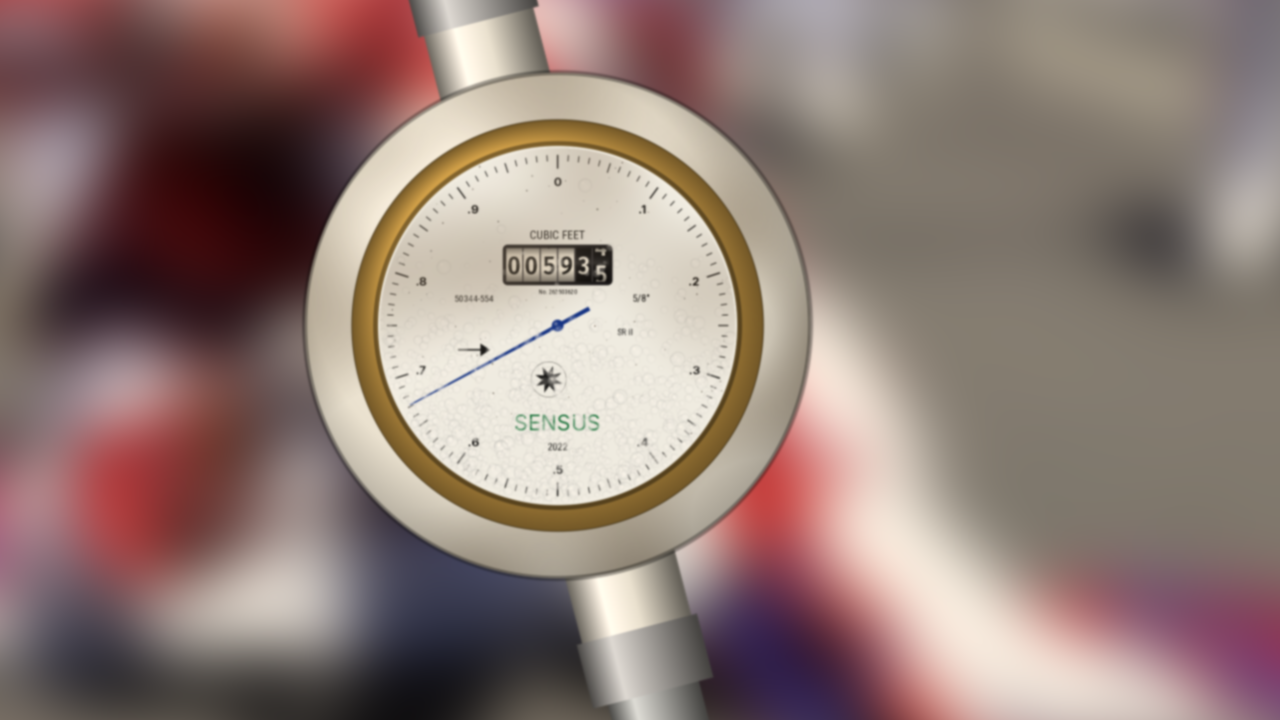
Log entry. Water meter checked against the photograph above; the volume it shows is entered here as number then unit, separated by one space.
5934.67 ft³
